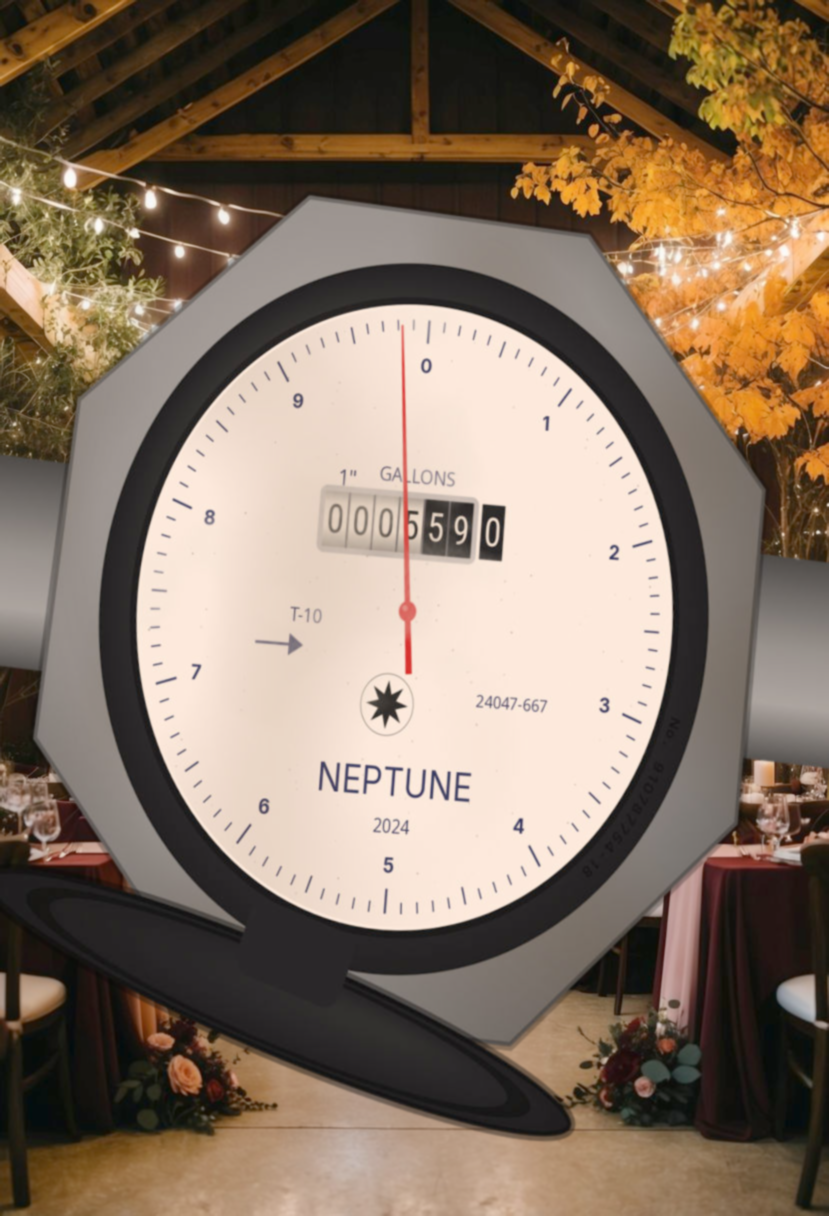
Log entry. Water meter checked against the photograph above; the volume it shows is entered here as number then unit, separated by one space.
5589.8 gal
